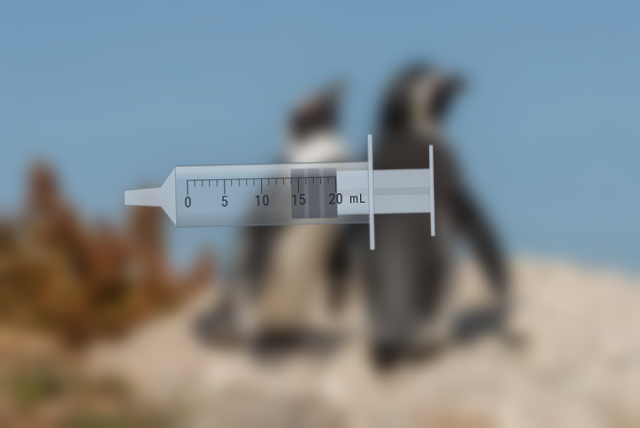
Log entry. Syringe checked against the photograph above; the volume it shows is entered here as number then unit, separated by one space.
14 mL
